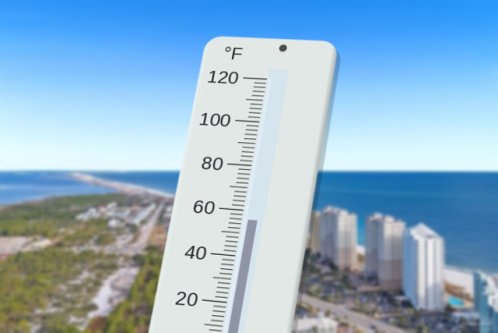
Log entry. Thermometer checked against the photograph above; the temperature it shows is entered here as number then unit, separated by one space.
56 °F
